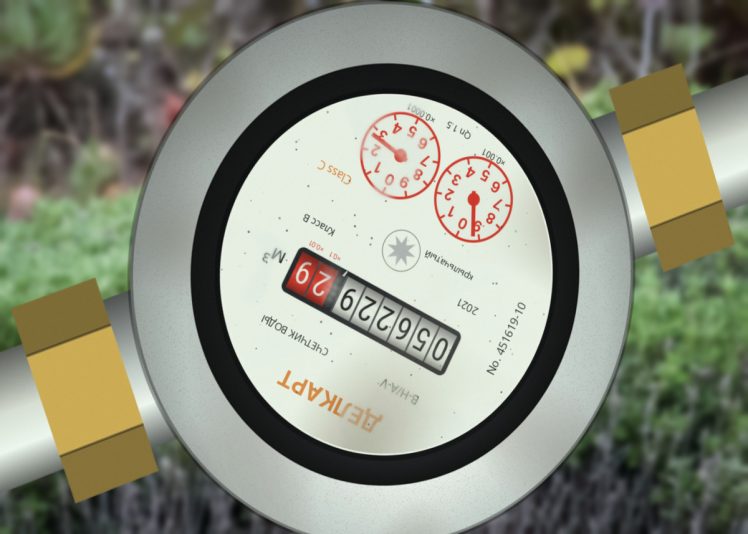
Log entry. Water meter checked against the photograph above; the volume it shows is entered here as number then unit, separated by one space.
56229.2892 m³
